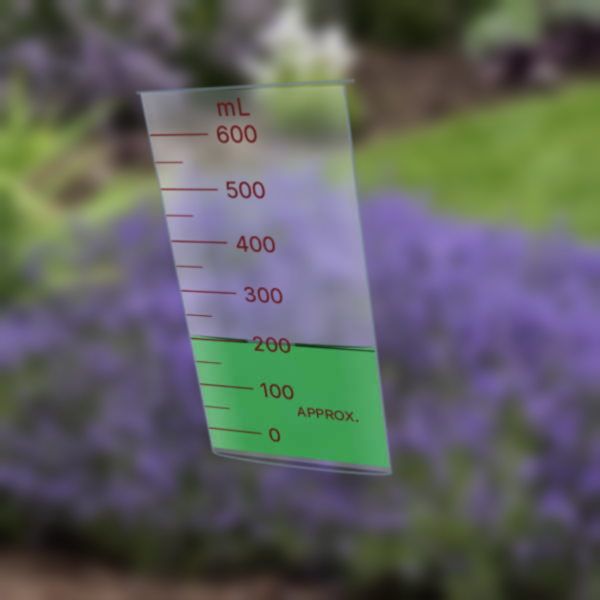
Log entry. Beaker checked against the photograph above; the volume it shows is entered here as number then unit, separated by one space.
200 mL
